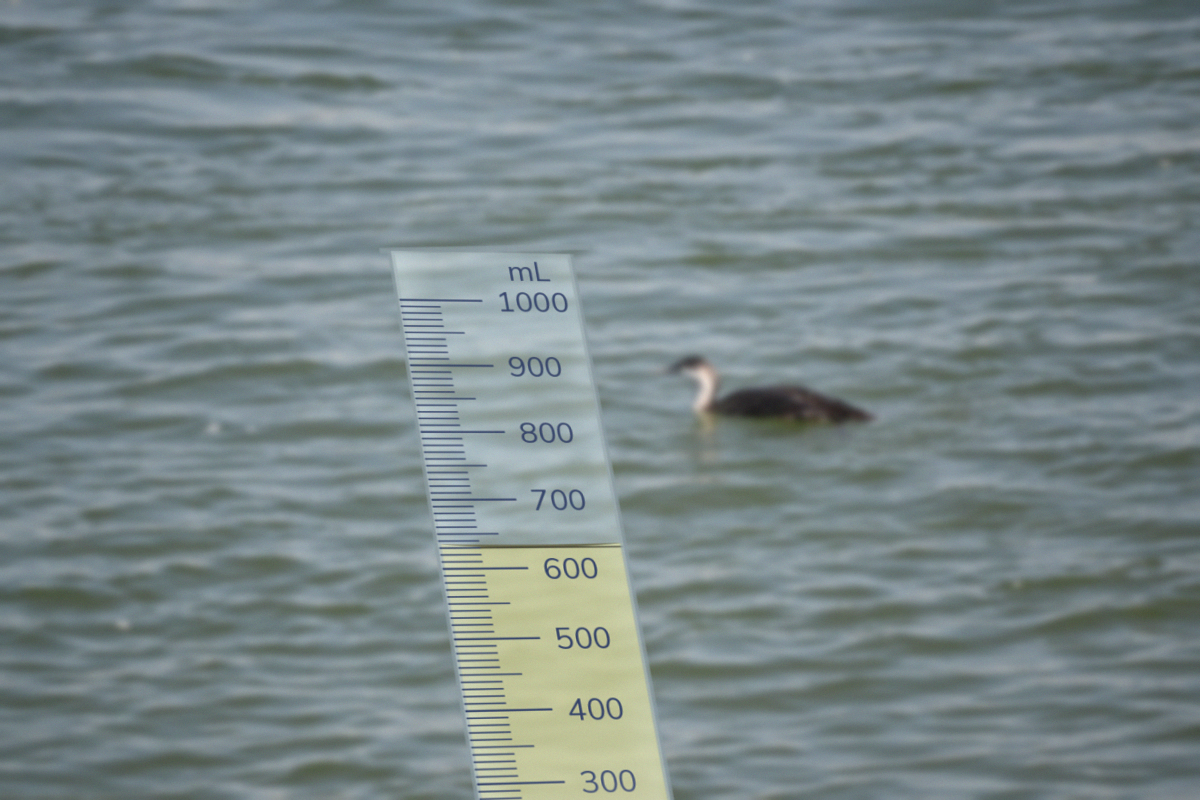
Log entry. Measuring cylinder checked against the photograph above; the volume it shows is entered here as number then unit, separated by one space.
630 mL
